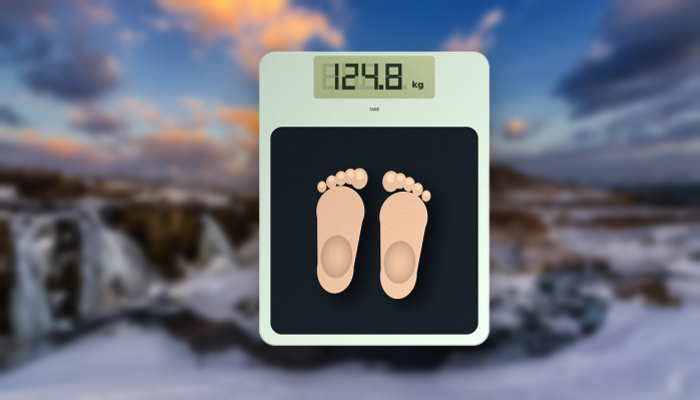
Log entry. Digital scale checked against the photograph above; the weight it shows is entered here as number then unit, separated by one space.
124.8 kg
